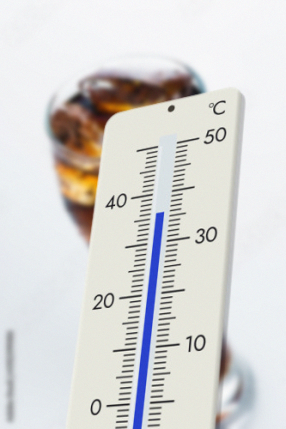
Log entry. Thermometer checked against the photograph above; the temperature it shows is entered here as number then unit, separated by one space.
36 °C
